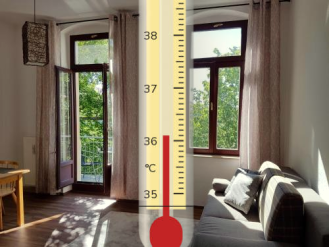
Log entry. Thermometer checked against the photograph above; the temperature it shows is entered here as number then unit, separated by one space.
36.1 °C
